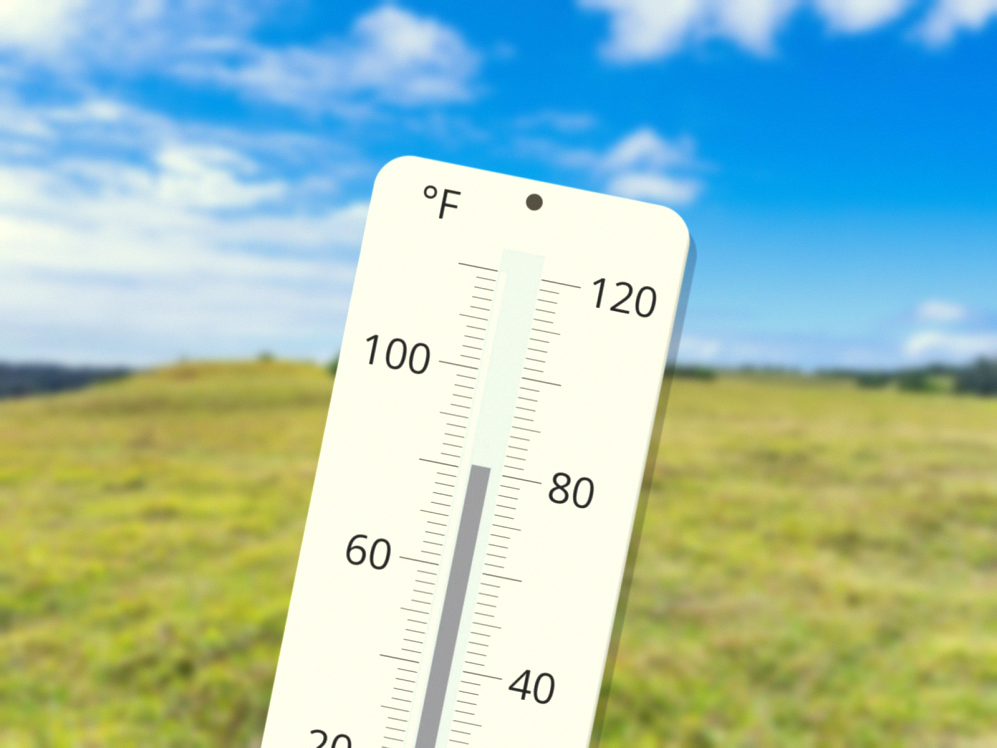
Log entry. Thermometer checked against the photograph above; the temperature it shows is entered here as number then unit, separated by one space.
81 °F
